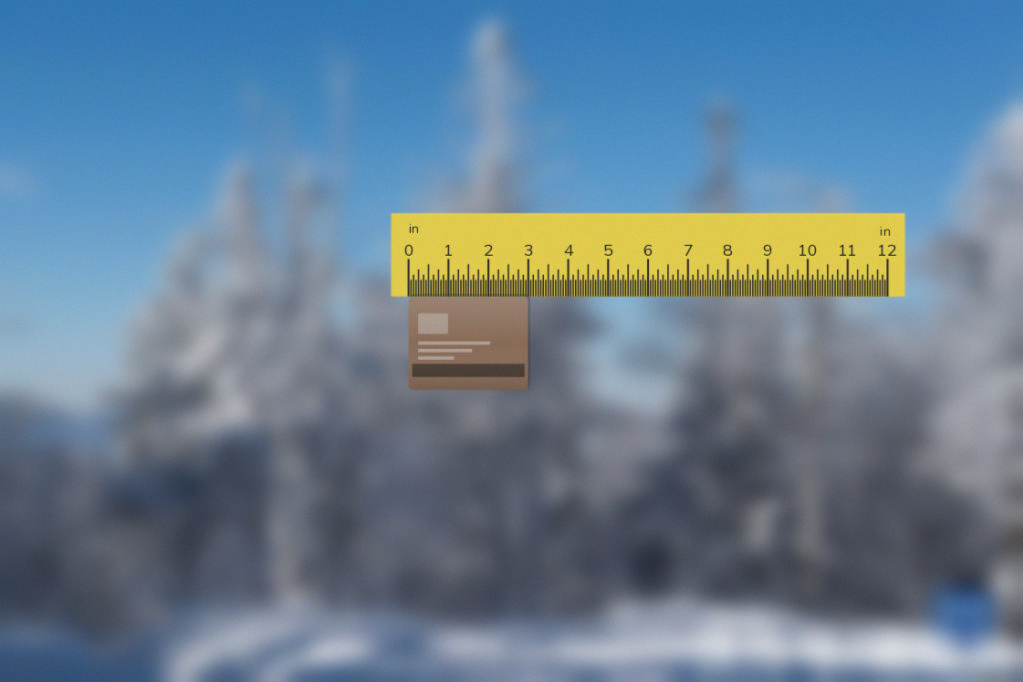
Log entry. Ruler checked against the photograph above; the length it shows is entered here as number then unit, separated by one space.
3 in
